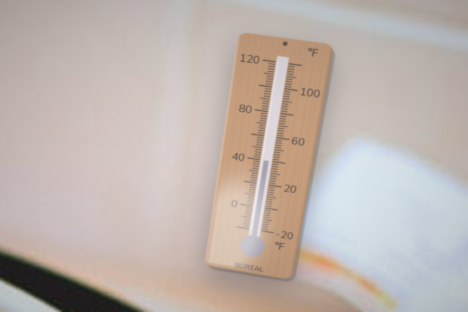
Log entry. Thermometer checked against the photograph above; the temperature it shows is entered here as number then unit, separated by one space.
40 °F
